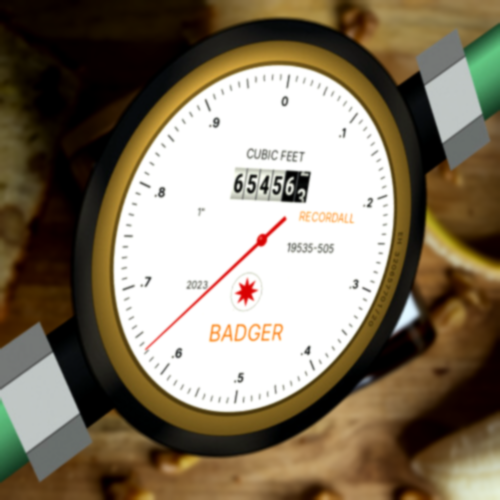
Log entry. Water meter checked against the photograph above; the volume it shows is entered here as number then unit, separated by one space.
654562.63 ft³
